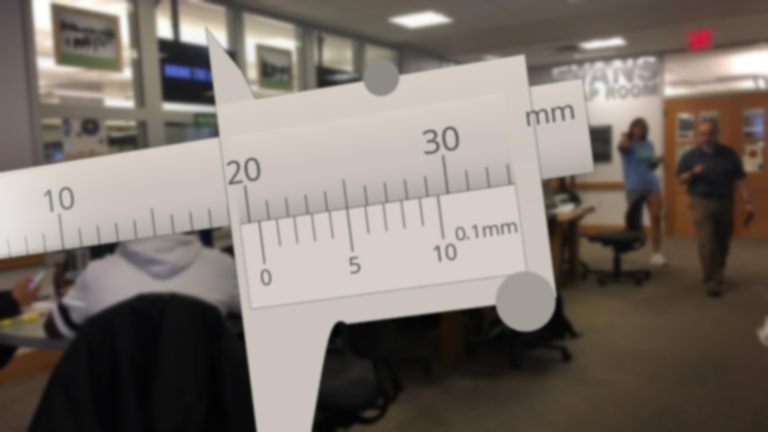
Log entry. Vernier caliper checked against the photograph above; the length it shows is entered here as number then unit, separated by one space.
20.5 mm
